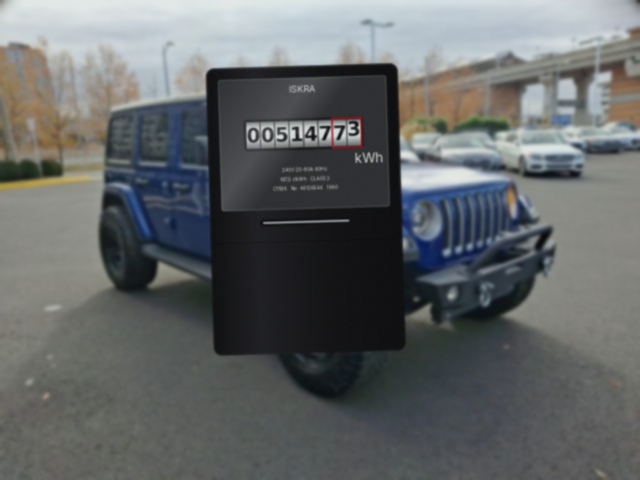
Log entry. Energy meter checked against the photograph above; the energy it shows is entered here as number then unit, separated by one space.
5147.73 kWh
